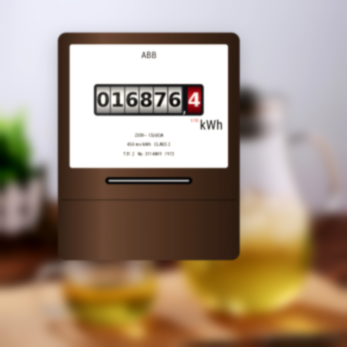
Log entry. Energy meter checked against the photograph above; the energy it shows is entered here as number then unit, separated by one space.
16876.4 kWh
